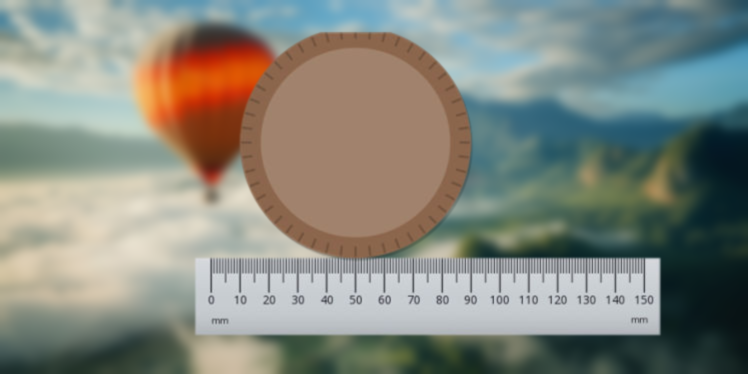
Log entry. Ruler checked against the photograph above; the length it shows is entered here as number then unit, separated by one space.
80 mm
